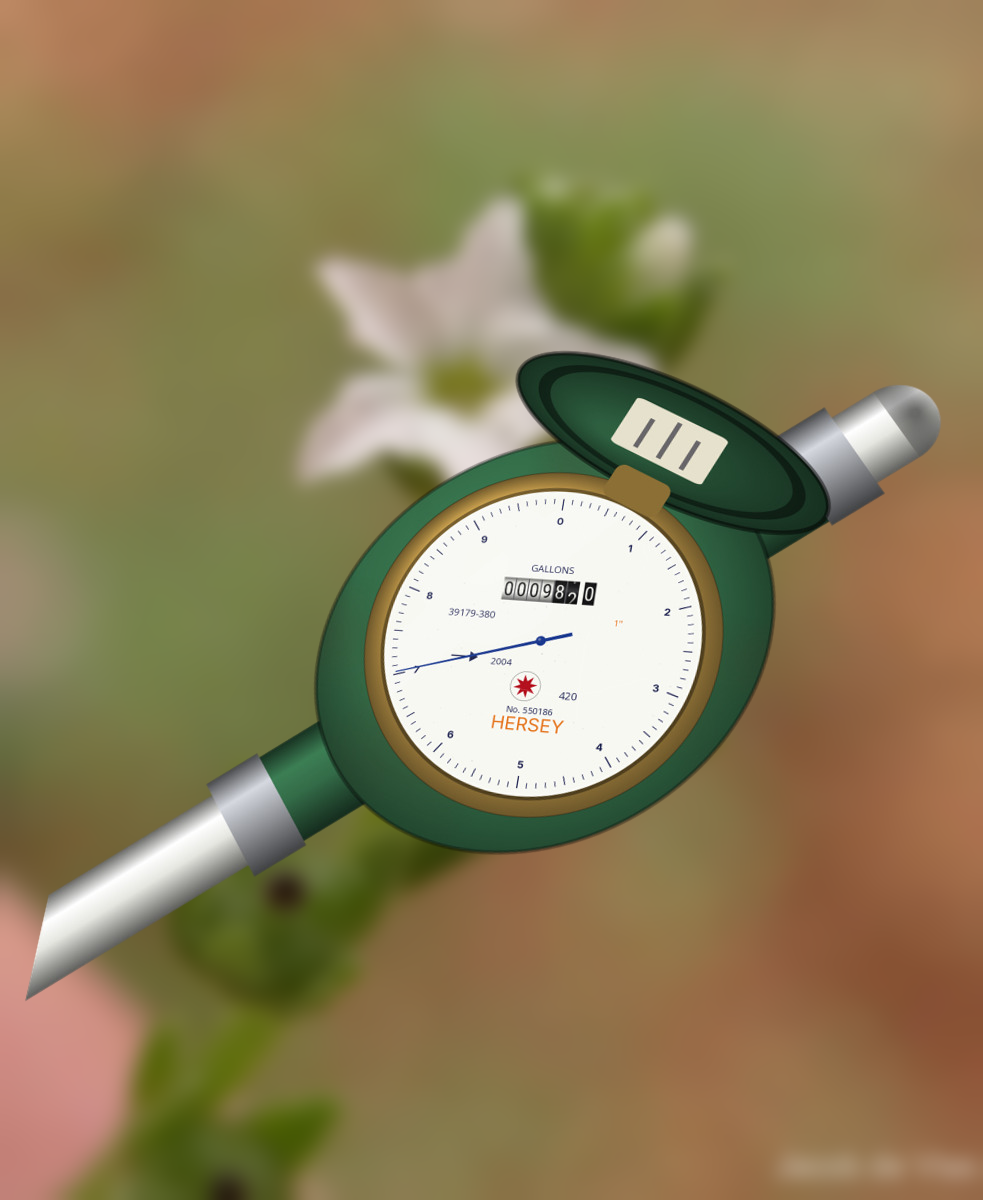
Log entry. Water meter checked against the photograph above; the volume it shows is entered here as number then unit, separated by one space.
9817.0 gal
